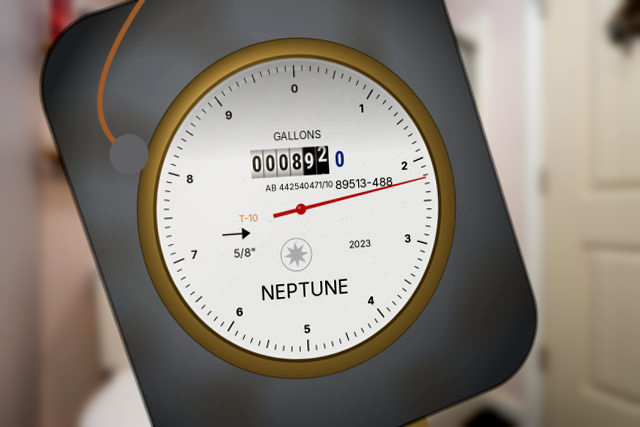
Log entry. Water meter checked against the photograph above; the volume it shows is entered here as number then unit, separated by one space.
8922.2 gal
